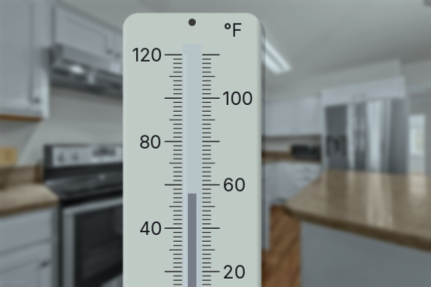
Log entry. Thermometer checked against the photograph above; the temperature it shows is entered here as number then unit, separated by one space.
56 °F
